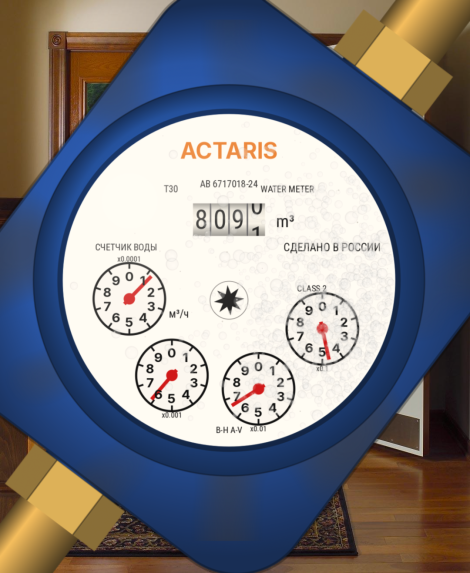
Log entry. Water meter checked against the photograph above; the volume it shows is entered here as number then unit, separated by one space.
8090.4661 m³
